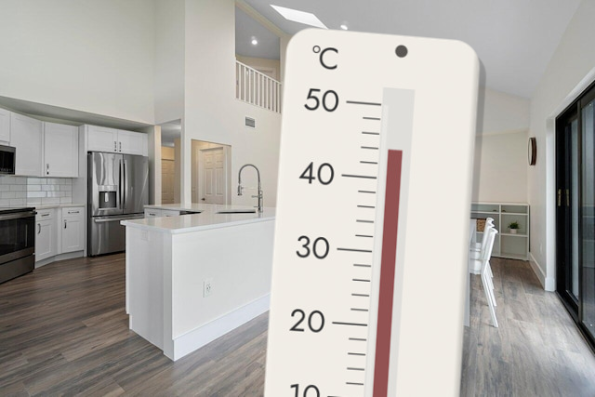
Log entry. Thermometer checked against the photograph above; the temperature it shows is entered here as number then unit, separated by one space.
44 °C
